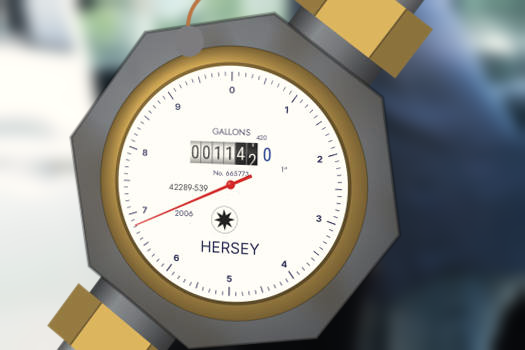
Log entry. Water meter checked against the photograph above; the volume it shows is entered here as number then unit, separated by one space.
11416.8 gal
